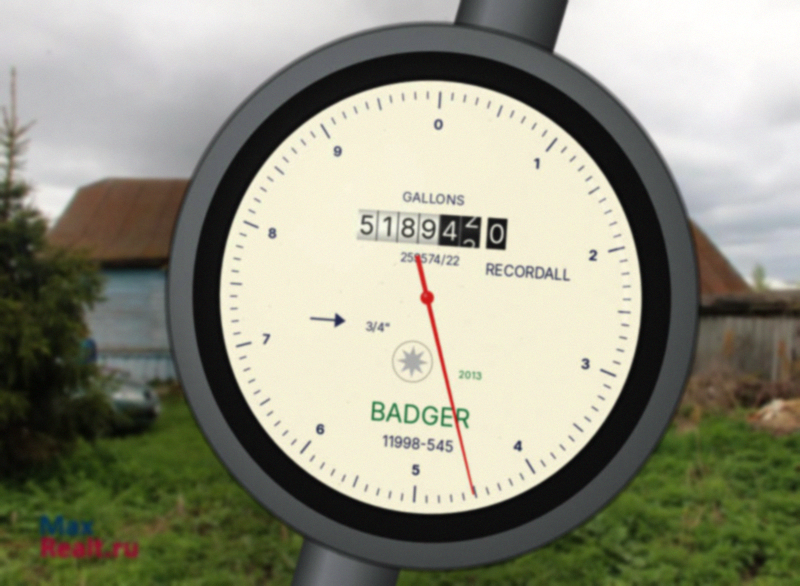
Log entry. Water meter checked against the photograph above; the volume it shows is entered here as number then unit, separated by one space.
5189424.5 gal
